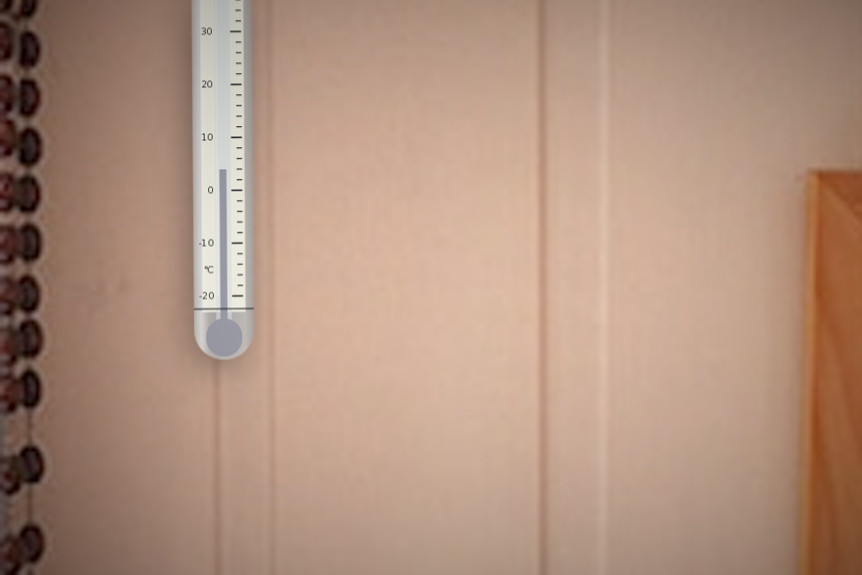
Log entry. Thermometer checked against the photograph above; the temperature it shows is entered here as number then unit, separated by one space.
4 °C
